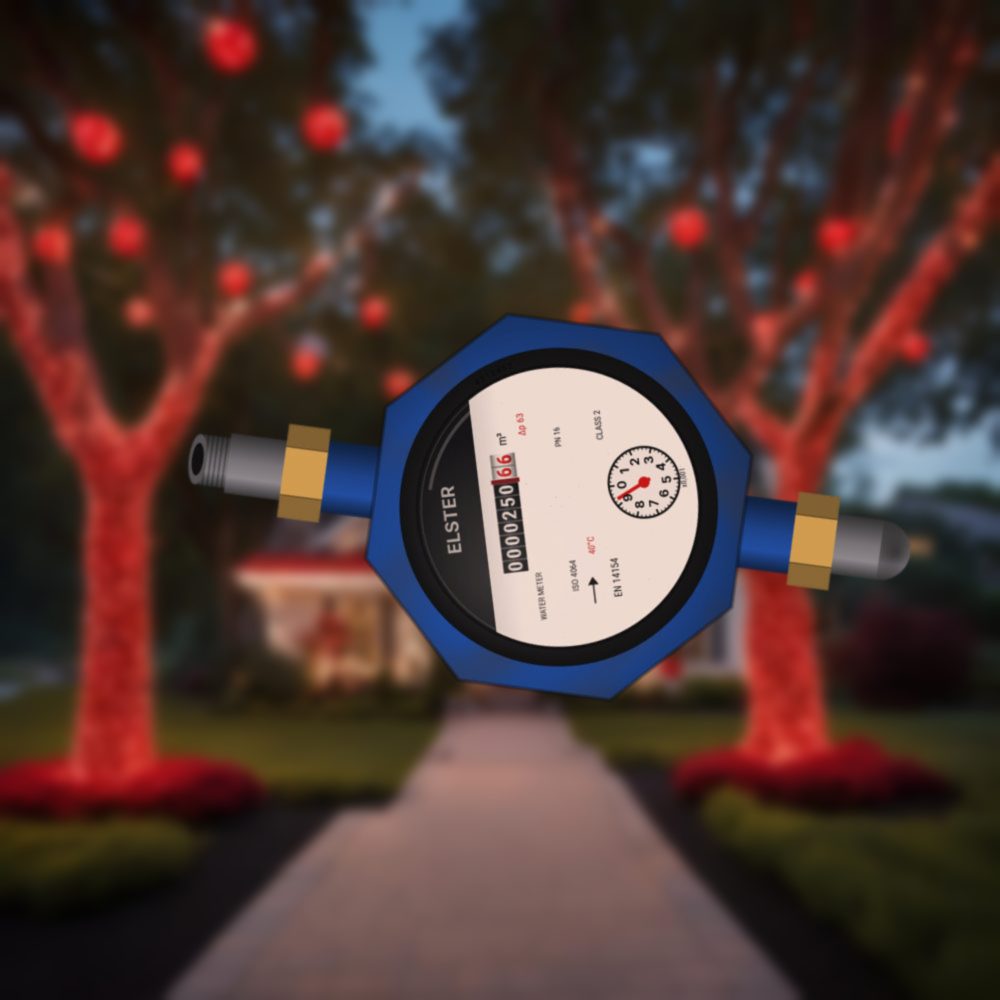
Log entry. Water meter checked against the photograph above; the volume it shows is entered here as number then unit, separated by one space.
250.659 m³
